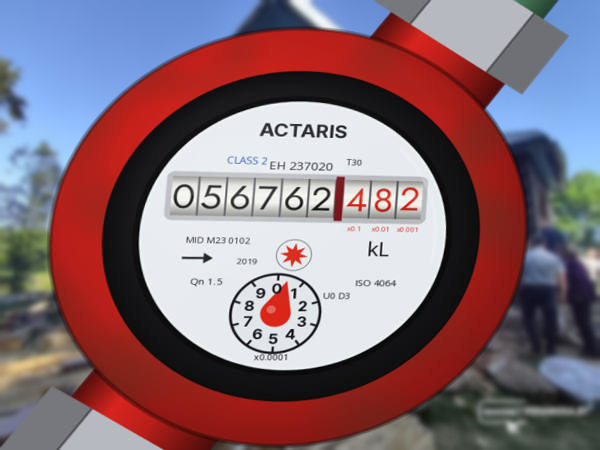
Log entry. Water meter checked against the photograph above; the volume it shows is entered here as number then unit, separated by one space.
56762.4820 kL
